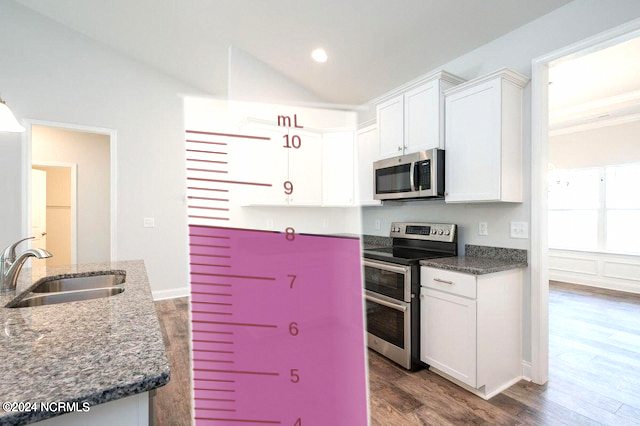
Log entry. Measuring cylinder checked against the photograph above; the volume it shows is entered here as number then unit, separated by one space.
8 mL
